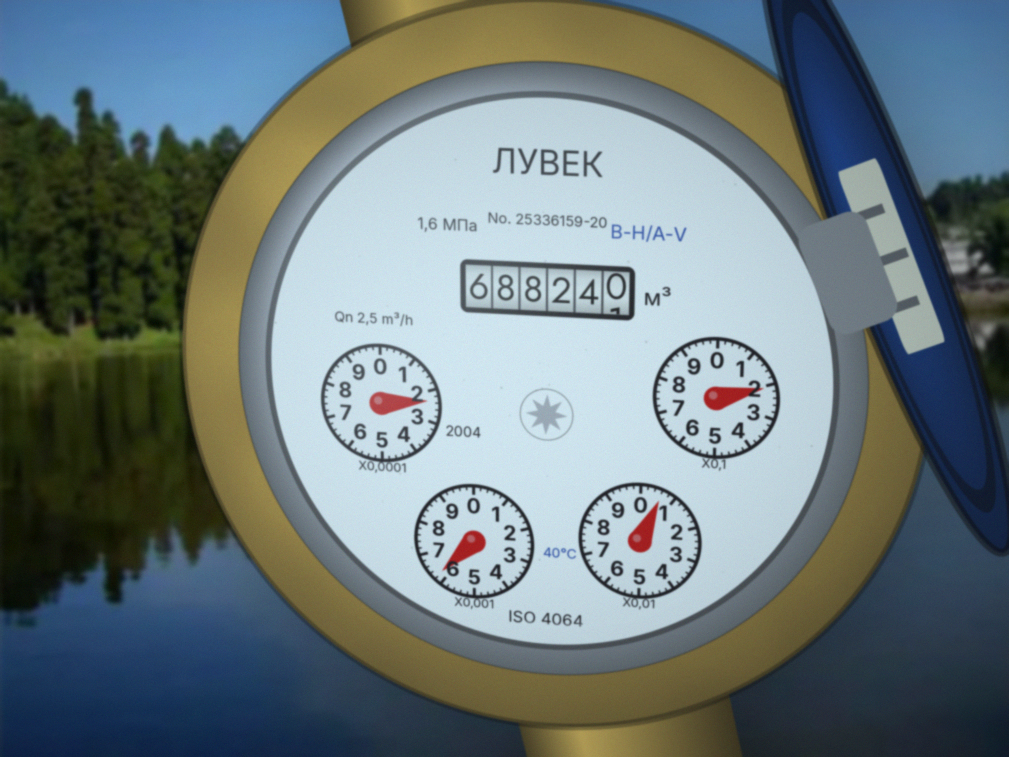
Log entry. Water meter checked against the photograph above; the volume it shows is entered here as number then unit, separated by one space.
688240.2062 m³
